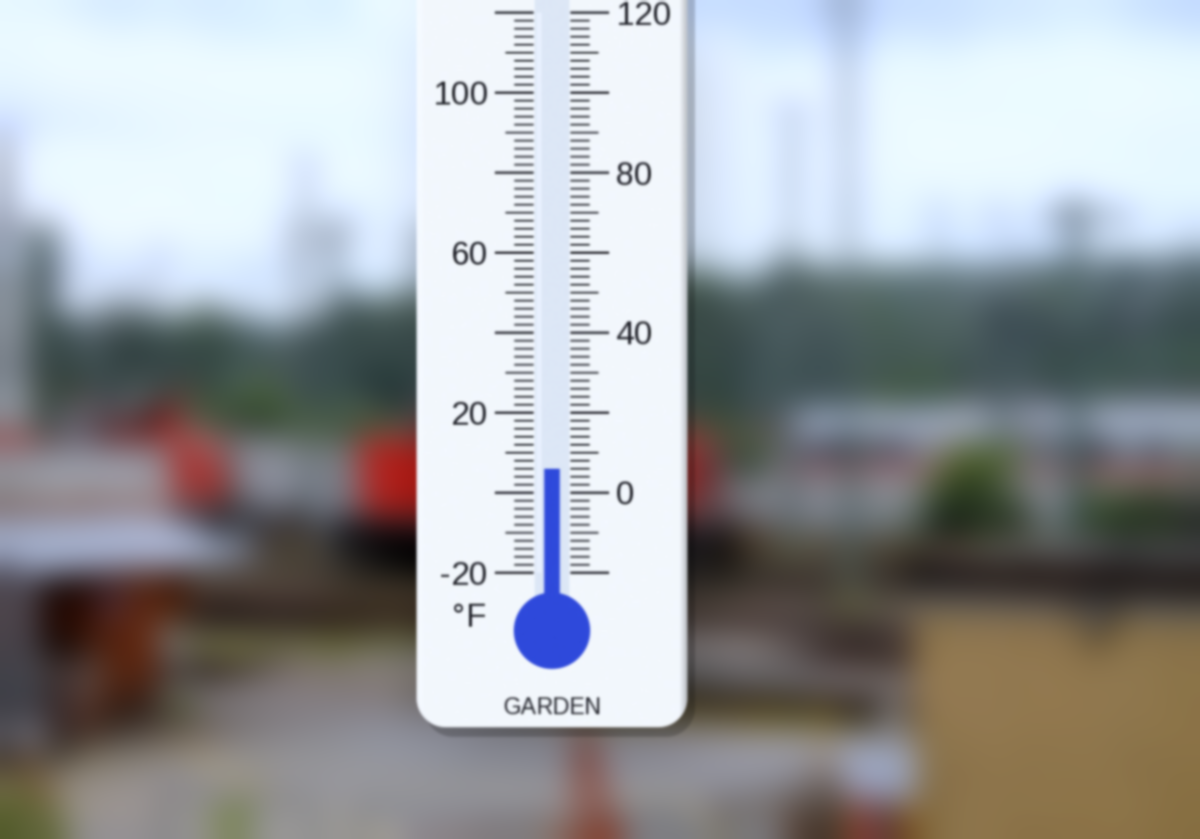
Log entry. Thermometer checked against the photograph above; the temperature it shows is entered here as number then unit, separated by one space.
6 °F
